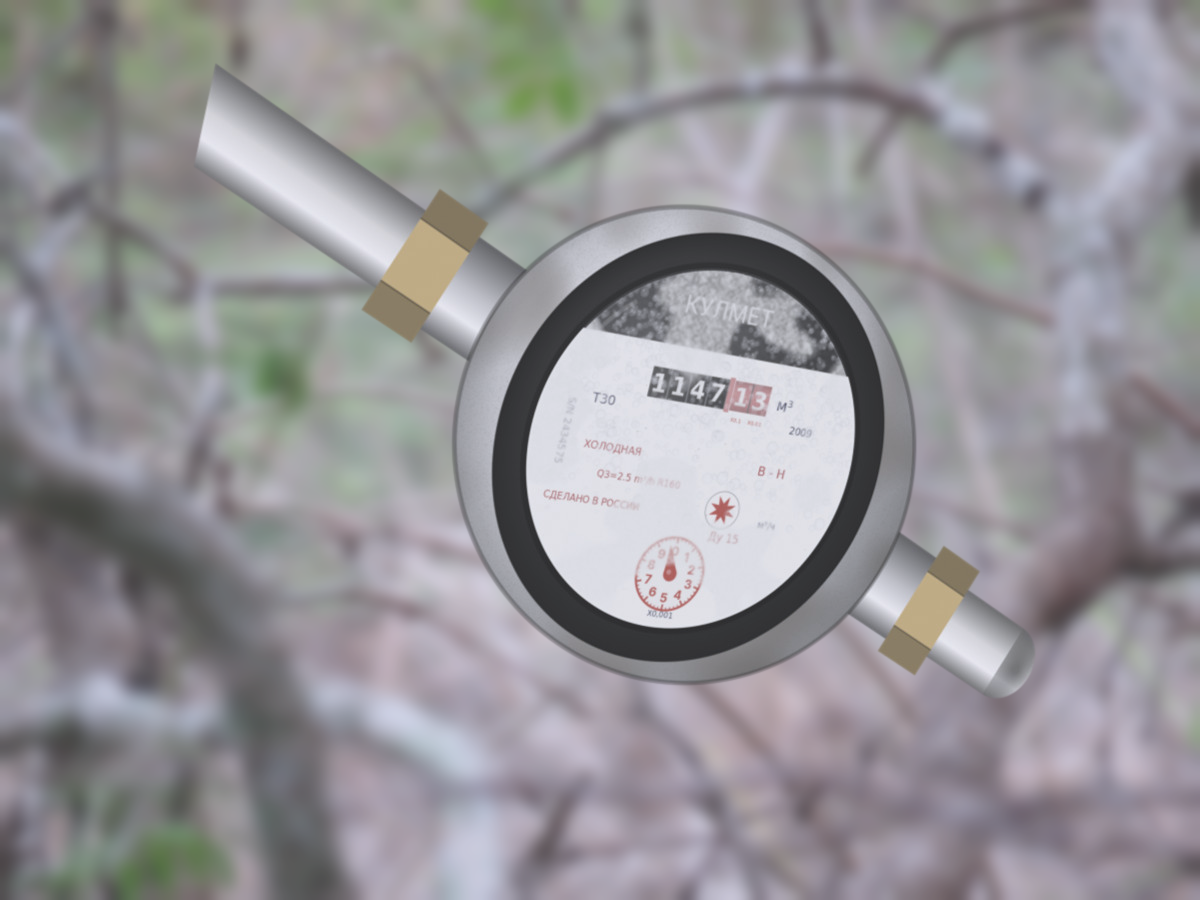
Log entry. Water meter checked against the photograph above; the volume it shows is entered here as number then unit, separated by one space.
1147.129 m³
